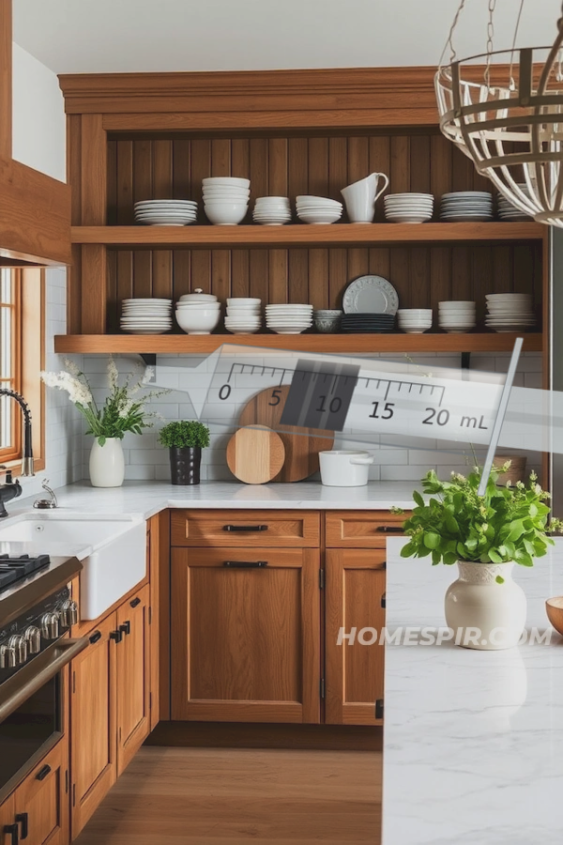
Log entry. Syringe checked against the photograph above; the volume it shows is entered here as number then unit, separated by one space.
6 mL
